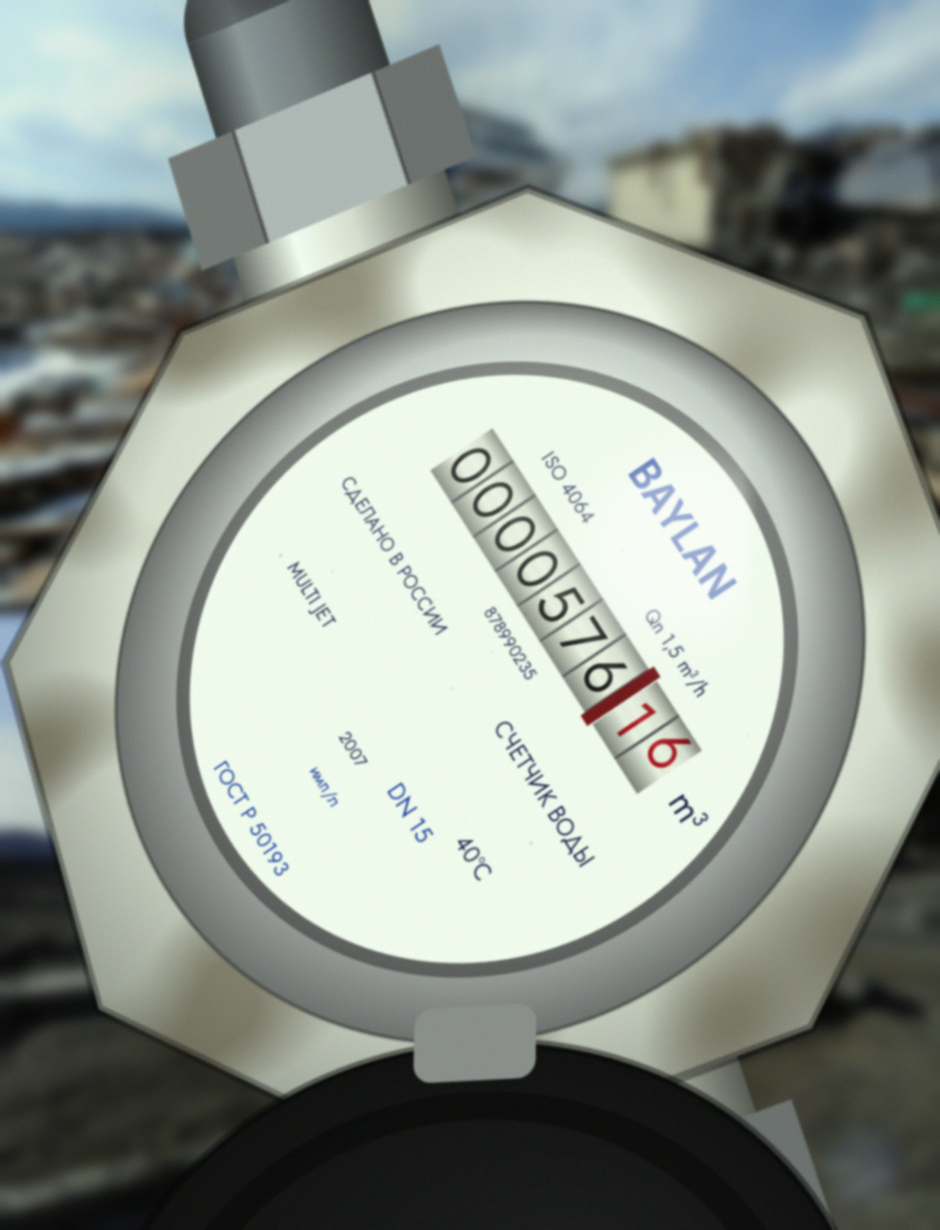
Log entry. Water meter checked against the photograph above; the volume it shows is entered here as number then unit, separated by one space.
576.16 m³
